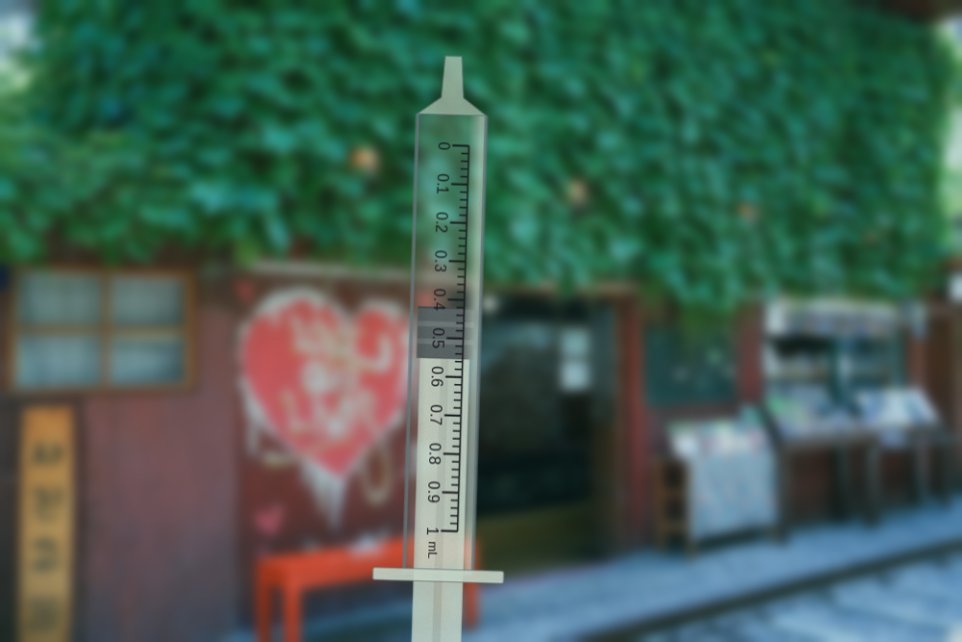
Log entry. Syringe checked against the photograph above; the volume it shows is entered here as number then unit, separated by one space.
0.42 mL
